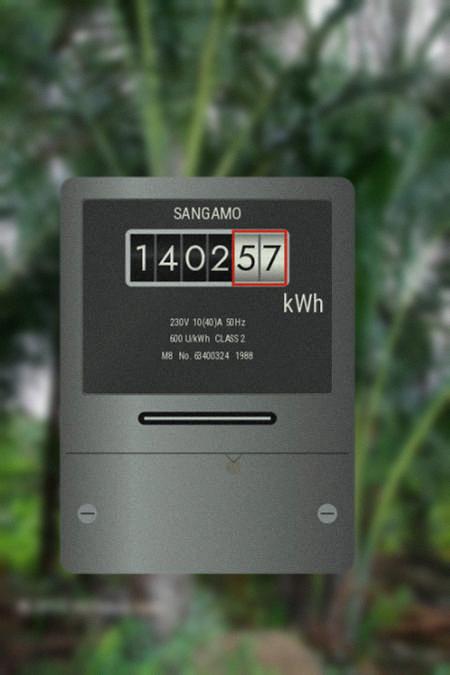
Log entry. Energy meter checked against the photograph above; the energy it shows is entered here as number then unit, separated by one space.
1402.57 kWh
